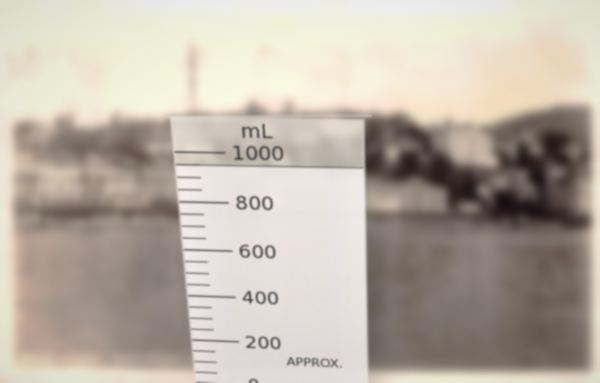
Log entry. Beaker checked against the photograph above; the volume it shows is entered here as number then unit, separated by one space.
950 mL
